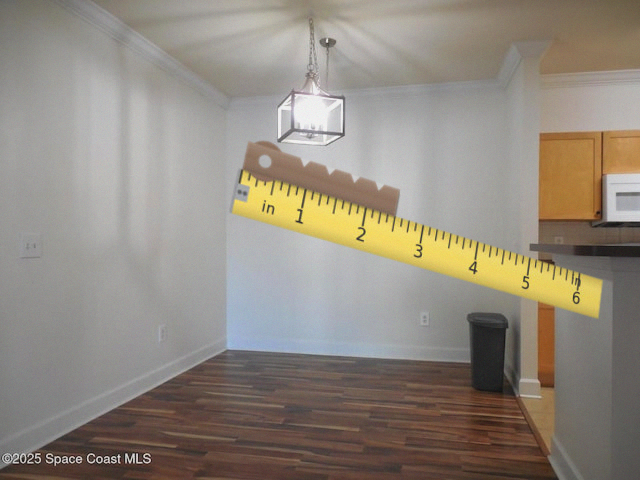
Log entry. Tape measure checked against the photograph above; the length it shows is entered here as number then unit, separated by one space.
2.5 in
